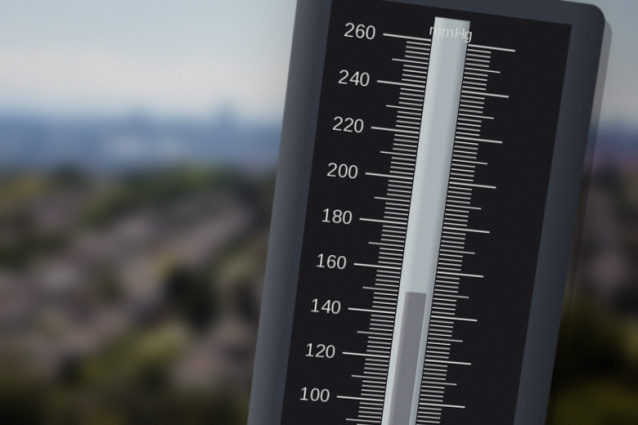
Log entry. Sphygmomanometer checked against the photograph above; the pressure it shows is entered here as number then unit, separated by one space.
150 mmHg
